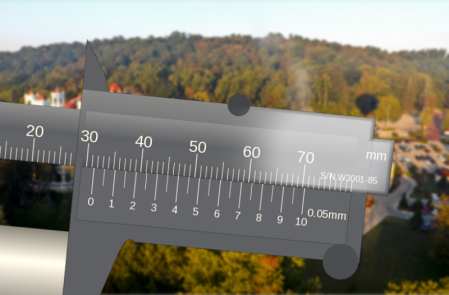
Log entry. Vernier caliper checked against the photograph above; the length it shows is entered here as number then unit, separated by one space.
31.4 mm
